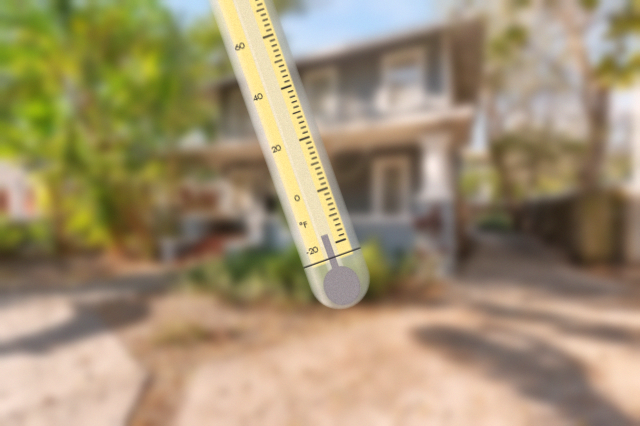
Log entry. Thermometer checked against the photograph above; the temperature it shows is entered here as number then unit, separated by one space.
-16 °F
